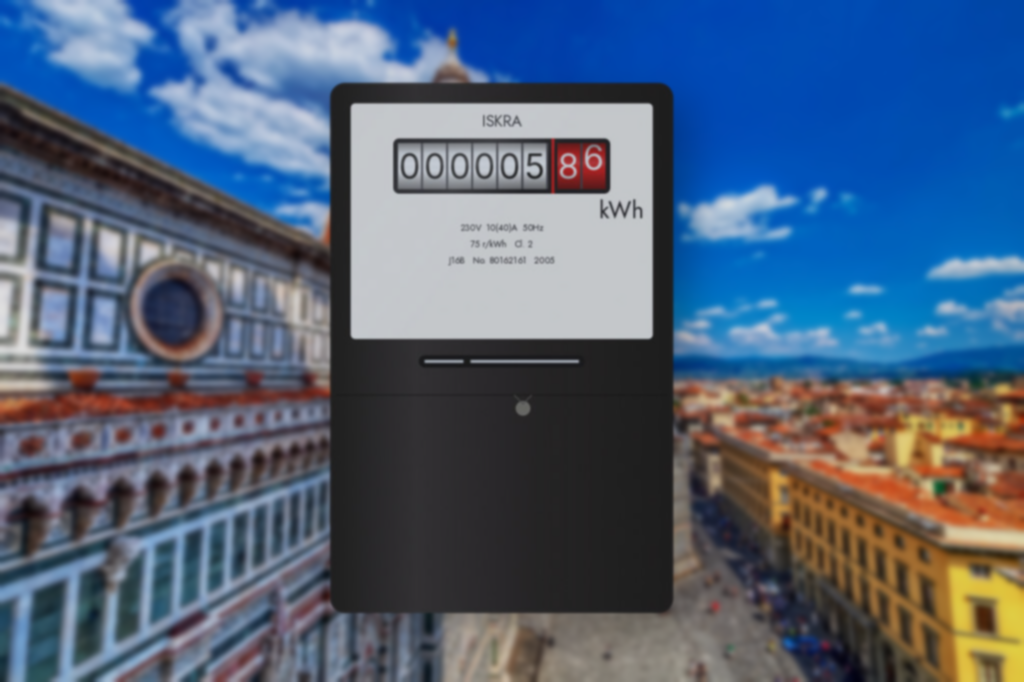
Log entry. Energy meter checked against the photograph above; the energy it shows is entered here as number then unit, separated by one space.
5.86 kWh
